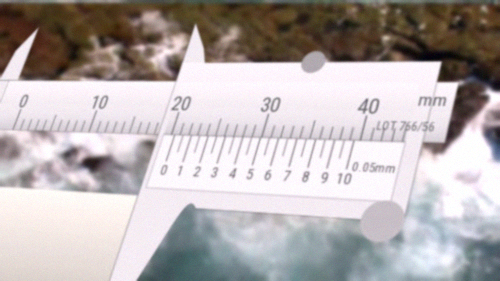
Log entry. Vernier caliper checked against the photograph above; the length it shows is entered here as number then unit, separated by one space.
20.4 mm
